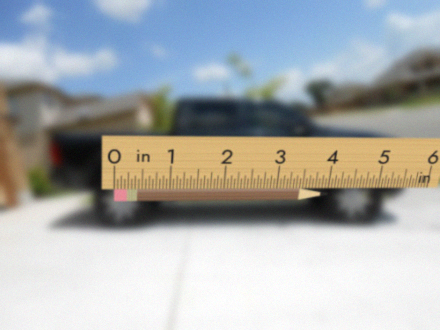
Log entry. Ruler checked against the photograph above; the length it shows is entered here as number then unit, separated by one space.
4 in
